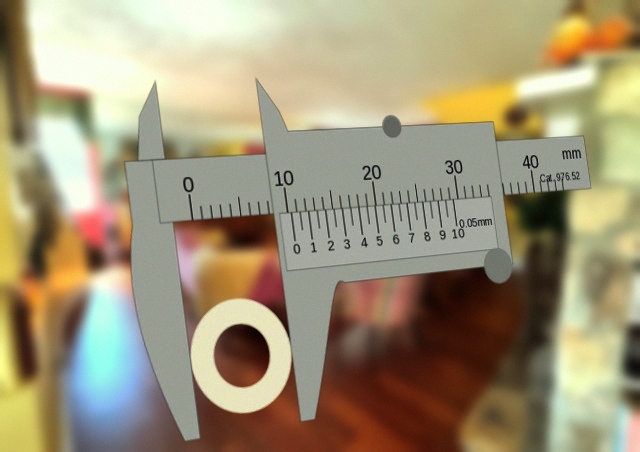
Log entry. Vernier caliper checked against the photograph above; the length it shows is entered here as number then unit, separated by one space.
10.4 mm
